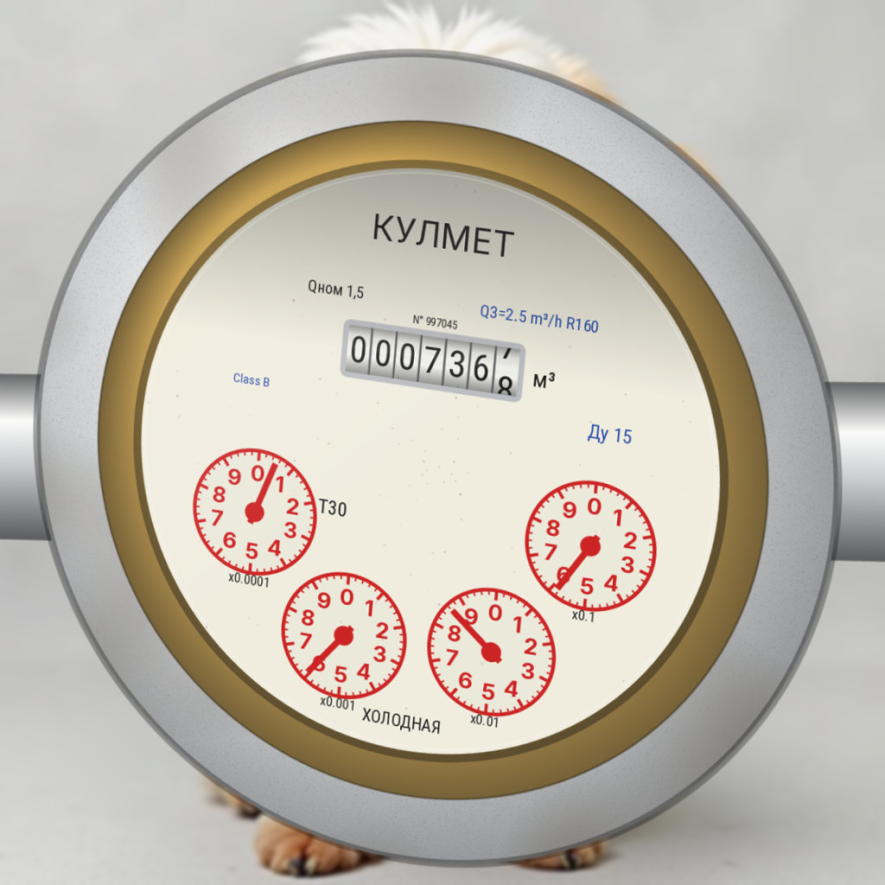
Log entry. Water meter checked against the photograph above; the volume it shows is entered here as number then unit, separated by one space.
7367.5860 m³
